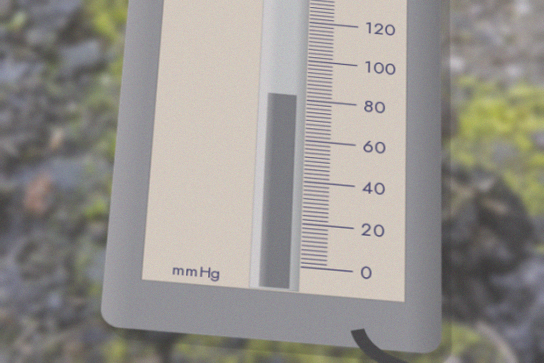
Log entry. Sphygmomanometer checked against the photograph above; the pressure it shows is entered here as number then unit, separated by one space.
82 mmHg
